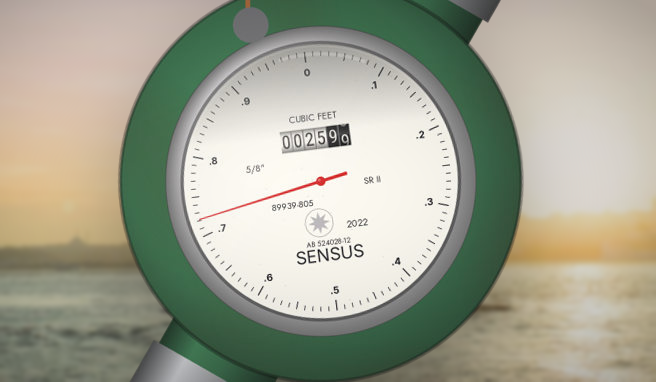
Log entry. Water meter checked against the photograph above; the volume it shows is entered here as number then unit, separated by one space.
2598.72 ft³
